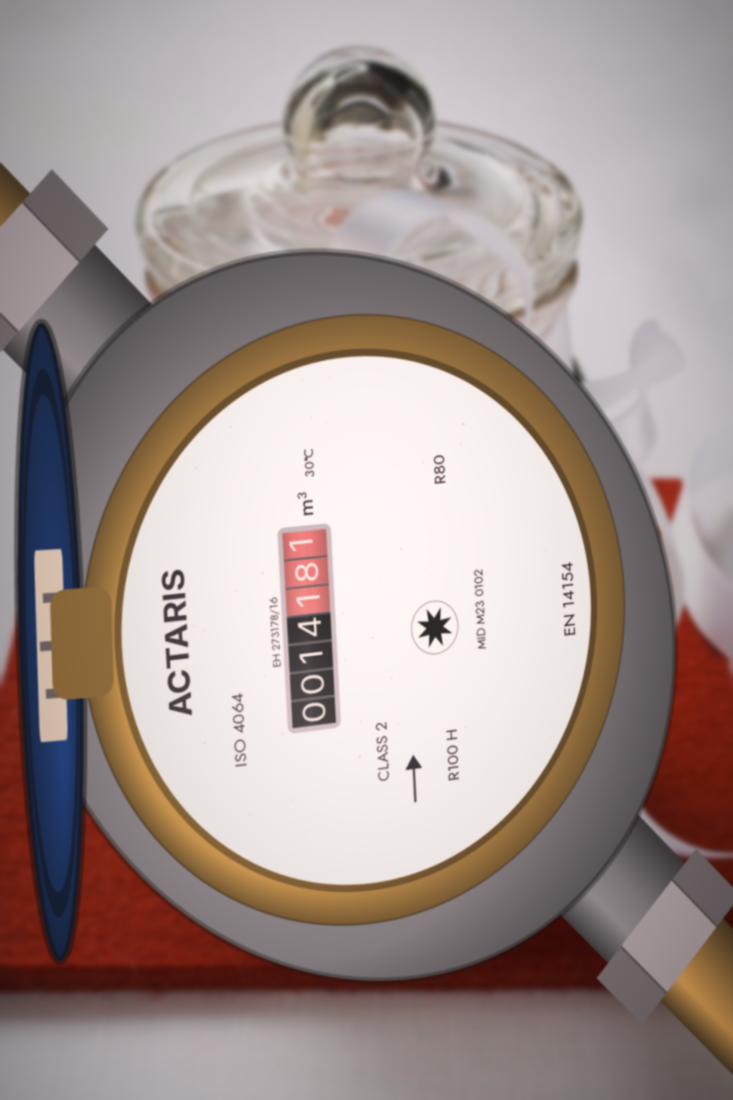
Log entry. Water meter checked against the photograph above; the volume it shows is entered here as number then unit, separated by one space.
14.181 m³
